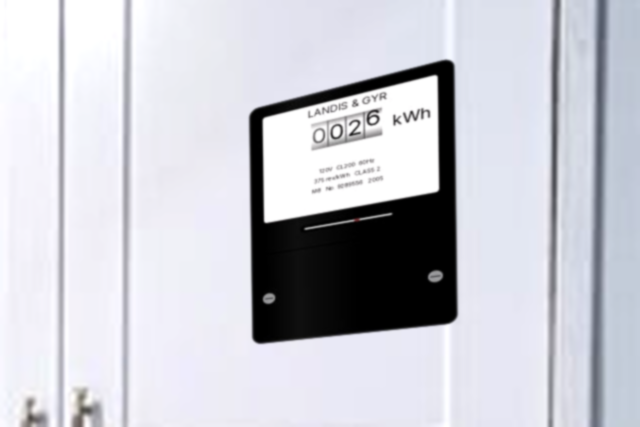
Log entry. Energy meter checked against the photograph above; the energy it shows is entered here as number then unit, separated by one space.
26 kWh
